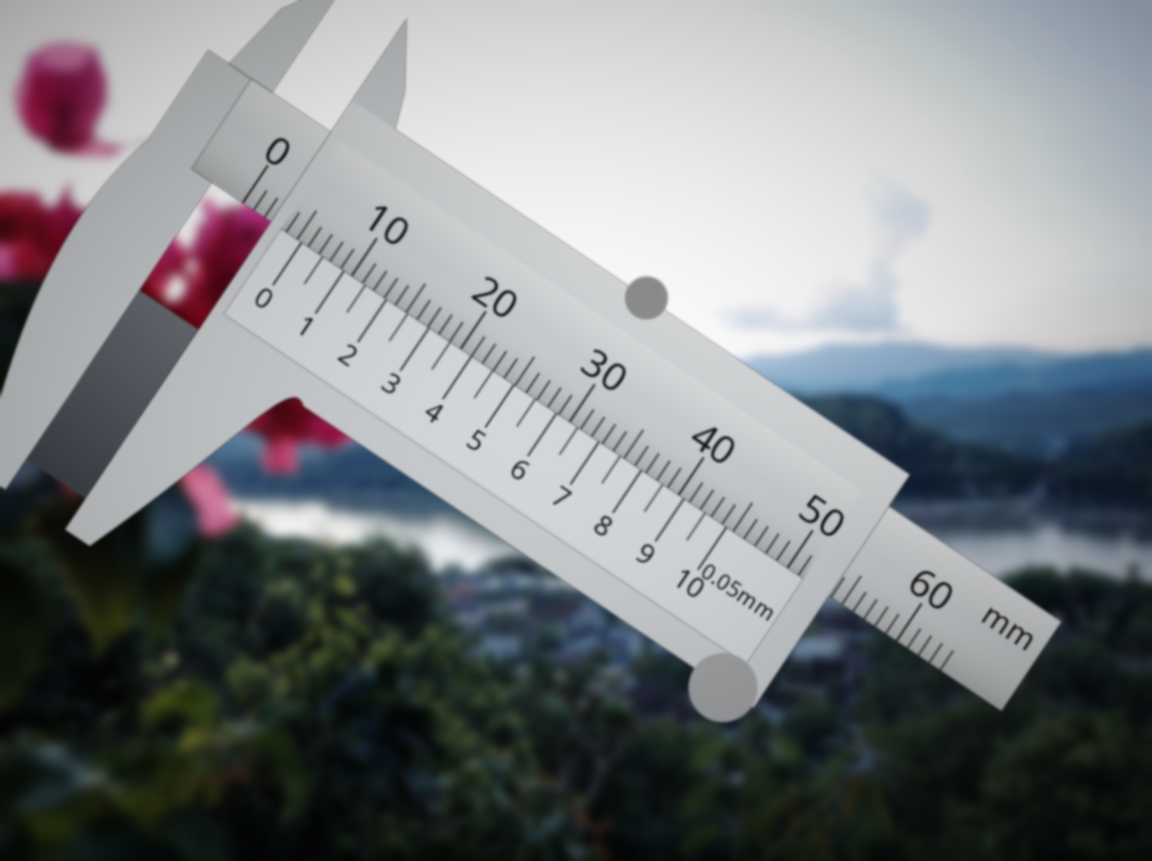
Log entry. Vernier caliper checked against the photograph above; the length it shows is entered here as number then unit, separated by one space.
5.4 mm
